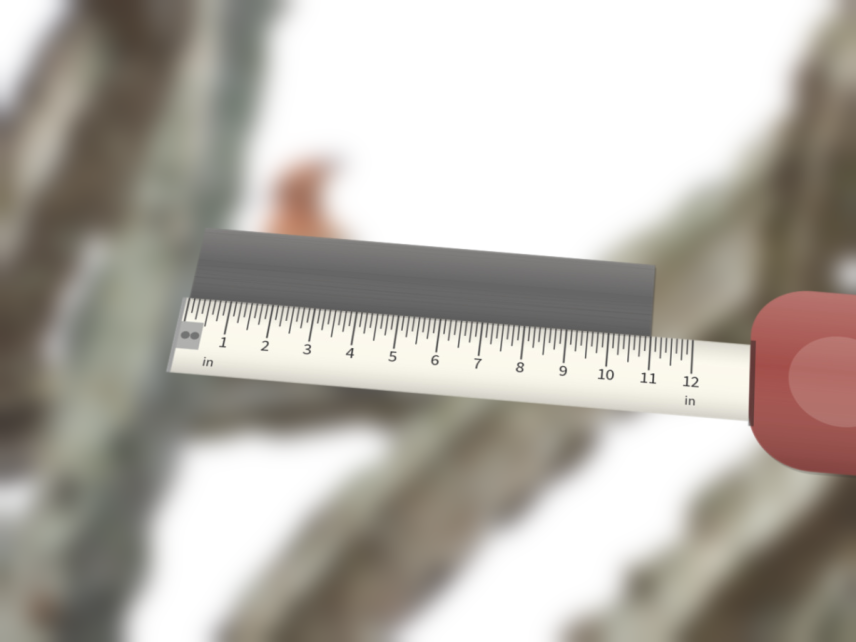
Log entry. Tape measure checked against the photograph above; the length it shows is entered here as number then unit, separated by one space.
11 in
